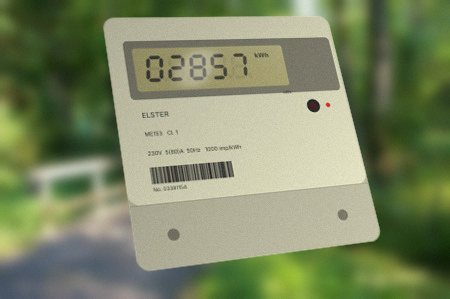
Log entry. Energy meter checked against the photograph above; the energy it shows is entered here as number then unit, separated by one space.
2857 kWh
